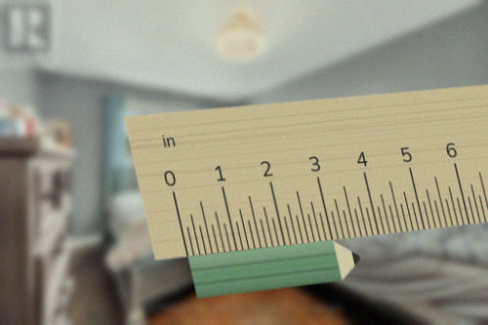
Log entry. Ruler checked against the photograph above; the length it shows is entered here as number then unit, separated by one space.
3.5 in
